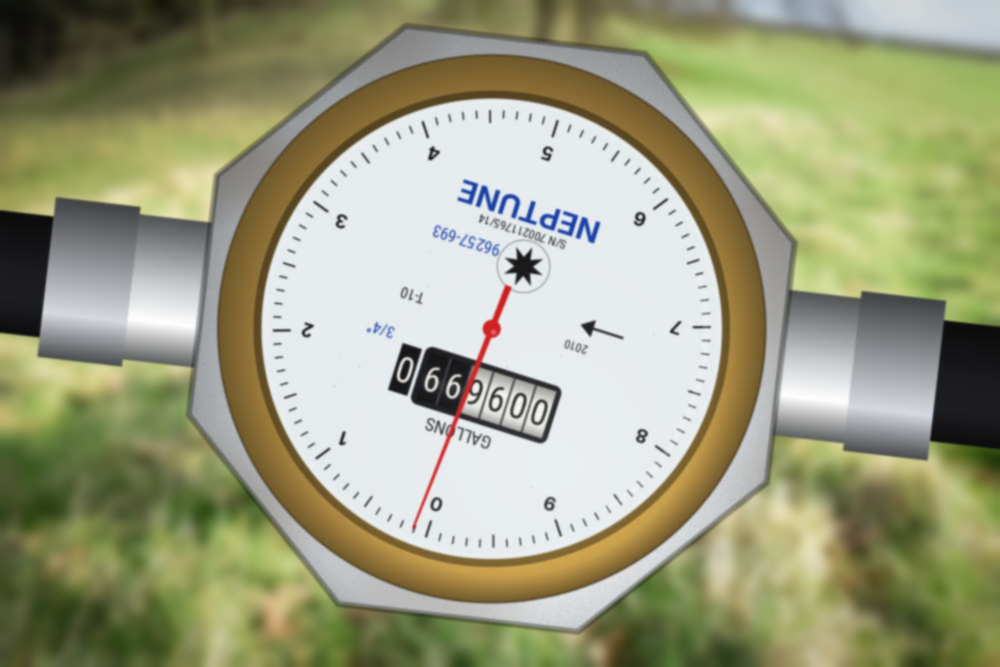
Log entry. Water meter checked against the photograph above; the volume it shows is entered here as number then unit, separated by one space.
96990.1 gal
